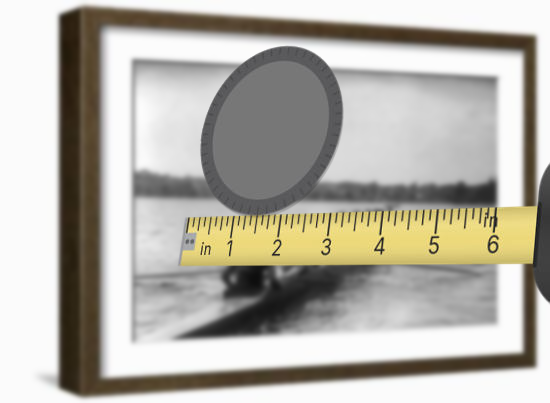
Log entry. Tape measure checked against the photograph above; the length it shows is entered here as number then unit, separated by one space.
3 in
